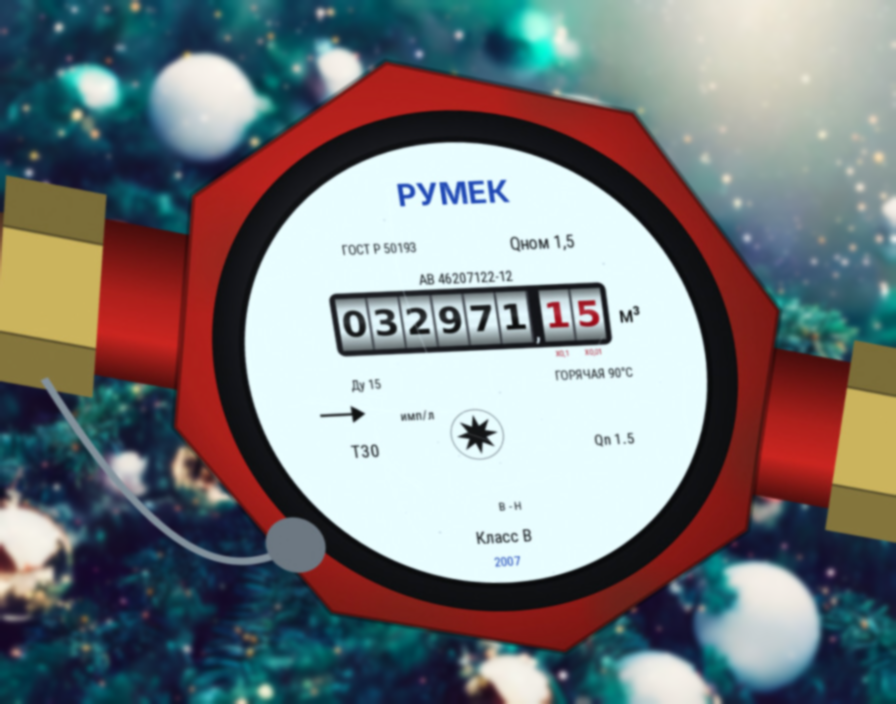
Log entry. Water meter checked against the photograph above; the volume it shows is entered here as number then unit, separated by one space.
32971.15 m³
